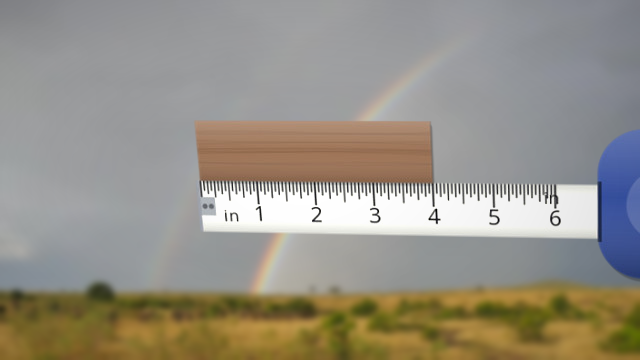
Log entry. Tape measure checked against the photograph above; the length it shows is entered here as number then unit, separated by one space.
4 in
